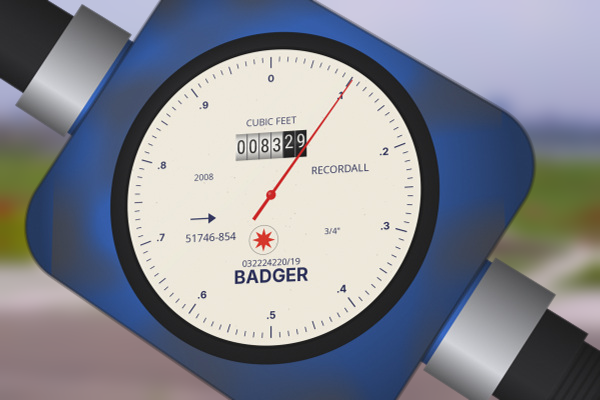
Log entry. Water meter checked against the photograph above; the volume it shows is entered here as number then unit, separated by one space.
8329.10 ft³
